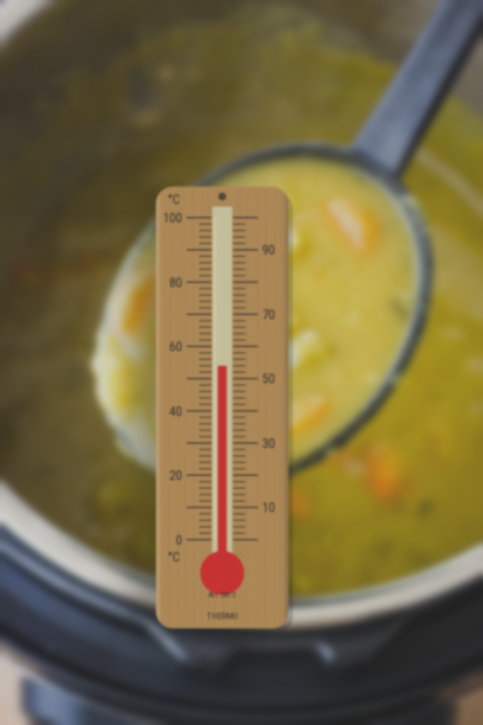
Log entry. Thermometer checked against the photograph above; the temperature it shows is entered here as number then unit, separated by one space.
54 °C
